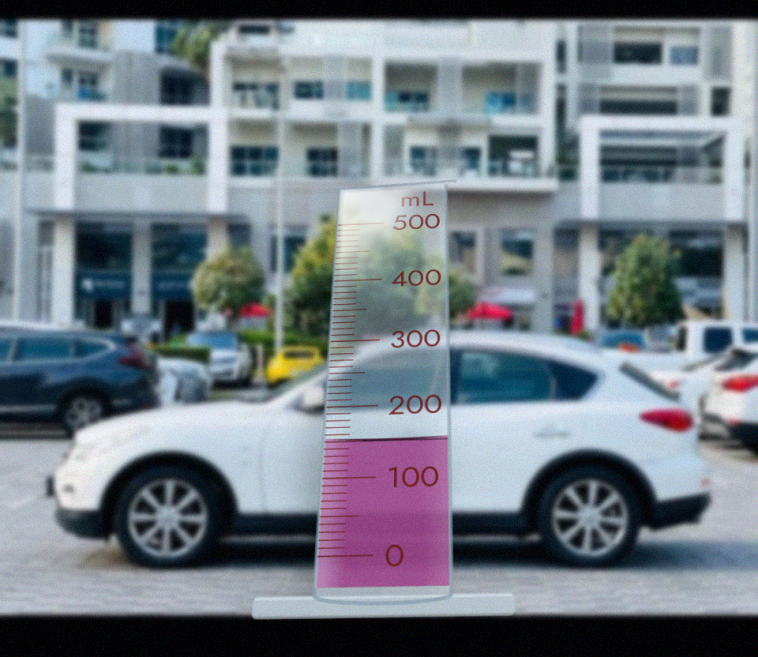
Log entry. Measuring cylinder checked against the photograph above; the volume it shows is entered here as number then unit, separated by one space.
150 mL
